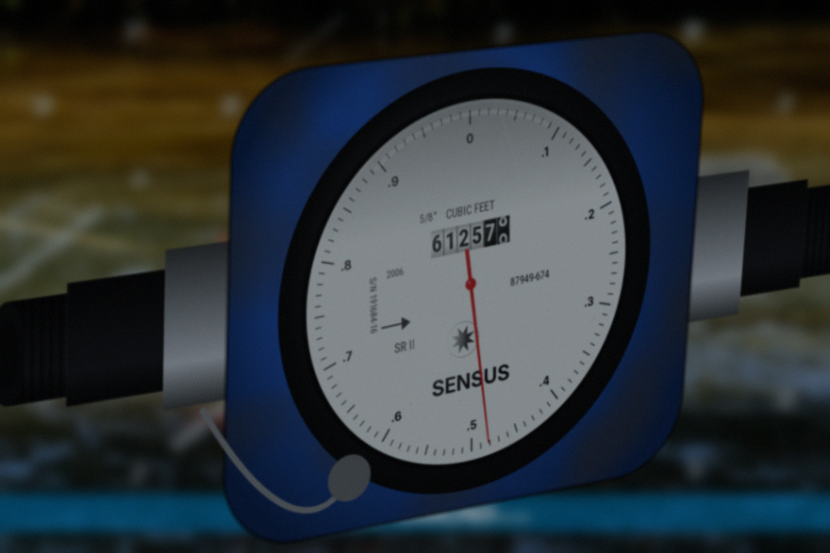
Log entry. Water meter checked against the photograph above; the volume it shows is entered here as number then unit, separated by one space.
612578.48 ft³
